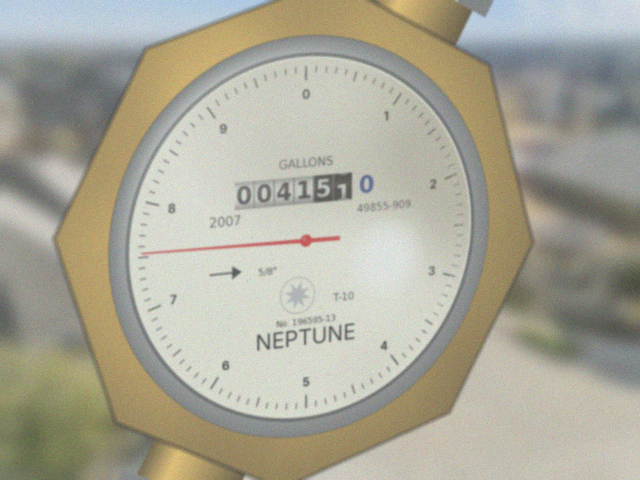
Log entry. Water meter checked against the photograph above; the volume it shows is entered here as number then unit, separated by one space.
41507.5 gal
